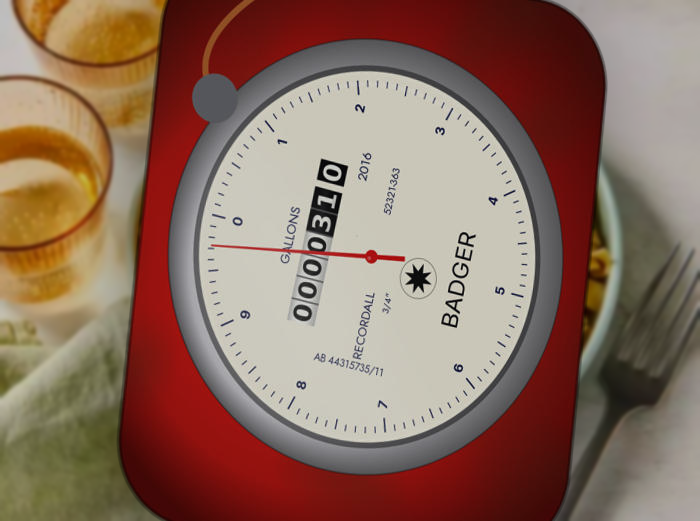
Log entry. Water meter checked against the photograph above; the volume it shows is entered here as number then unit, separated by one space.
309.7 gal
